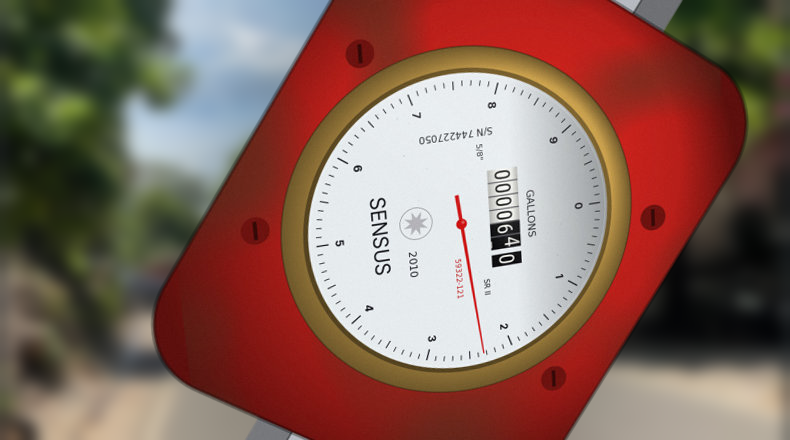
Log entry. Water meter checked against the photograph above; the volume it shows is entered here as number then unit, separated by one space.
642.3 gal
